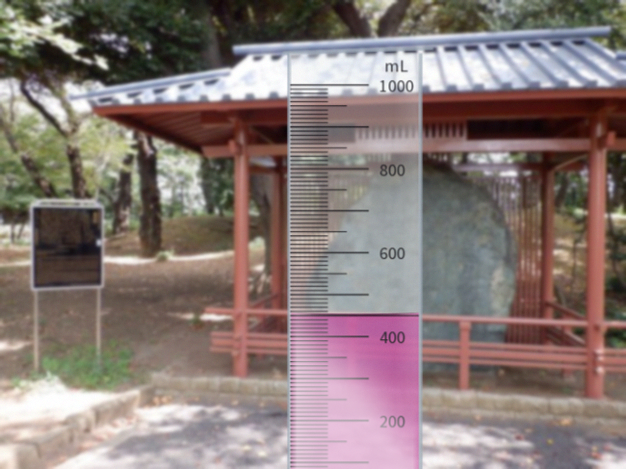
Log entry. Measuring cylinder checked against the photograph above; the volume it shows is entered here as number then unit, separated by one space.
450 mL
